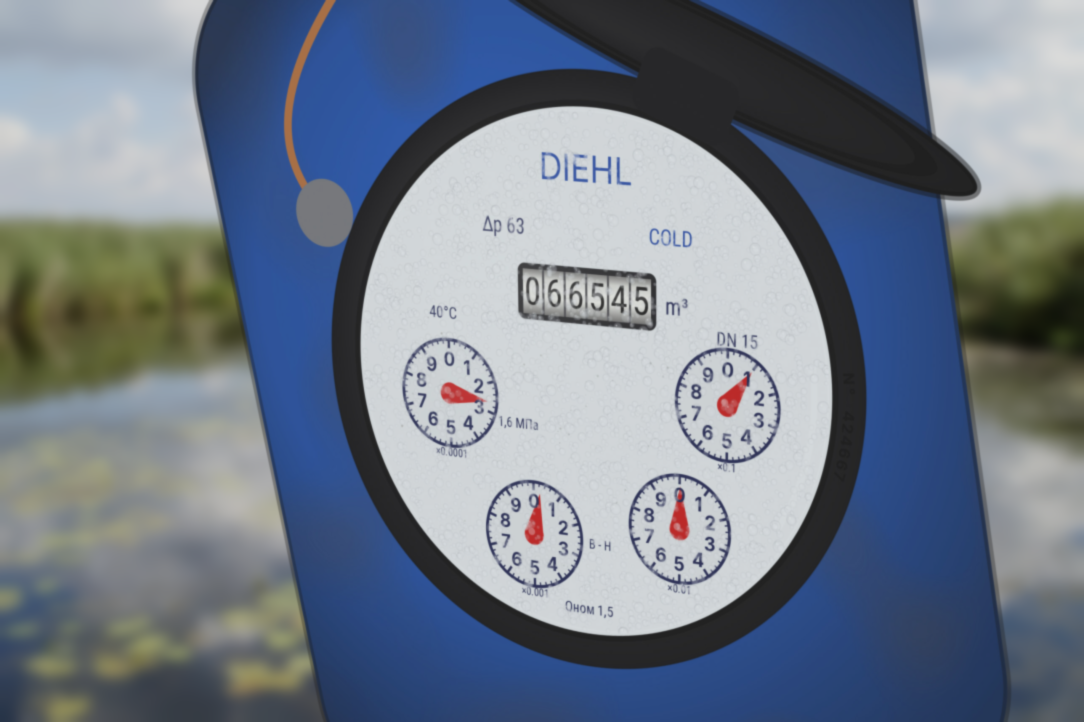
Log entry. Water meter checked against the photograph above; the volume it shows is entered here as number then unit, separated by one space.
66545.1002 m³
